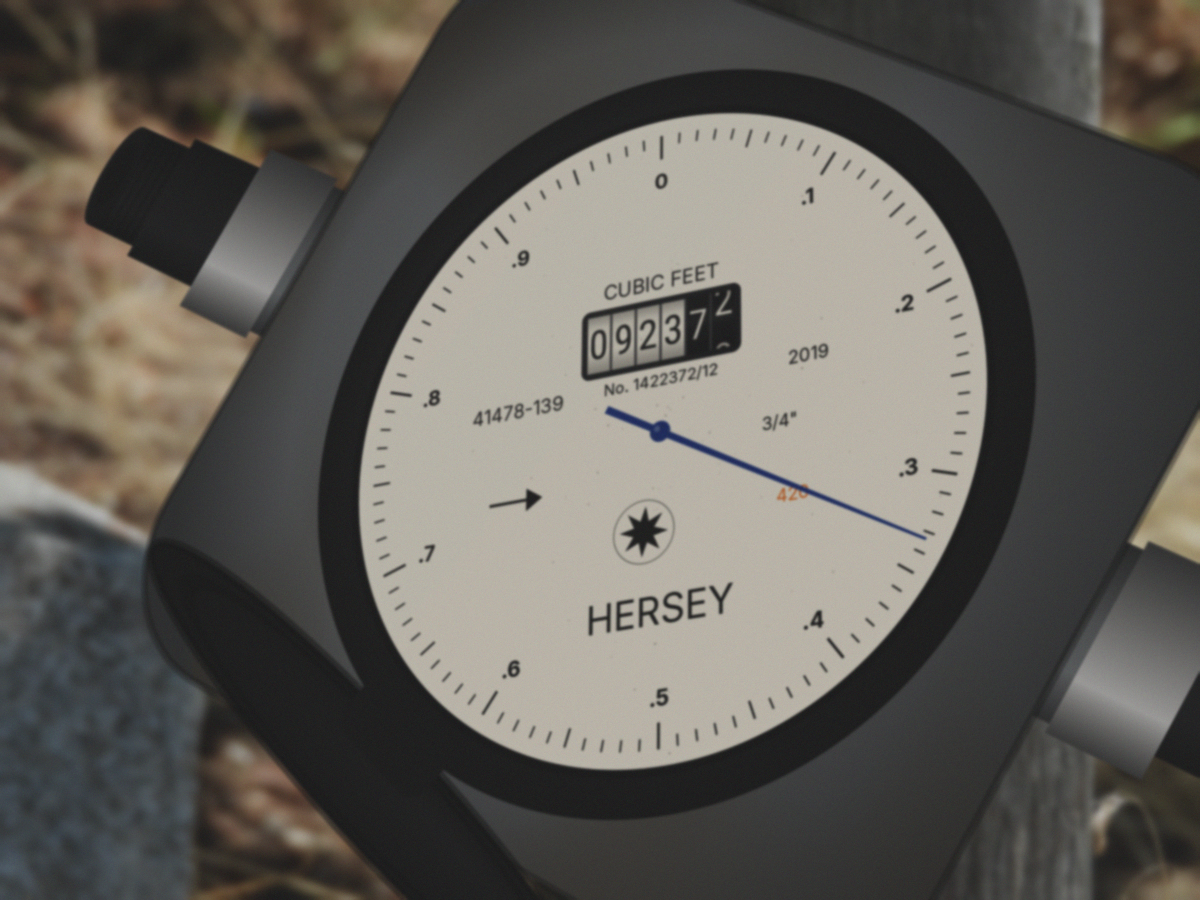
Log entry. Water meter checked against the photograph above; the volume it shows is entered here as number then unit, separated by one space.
92372.33 ft³
